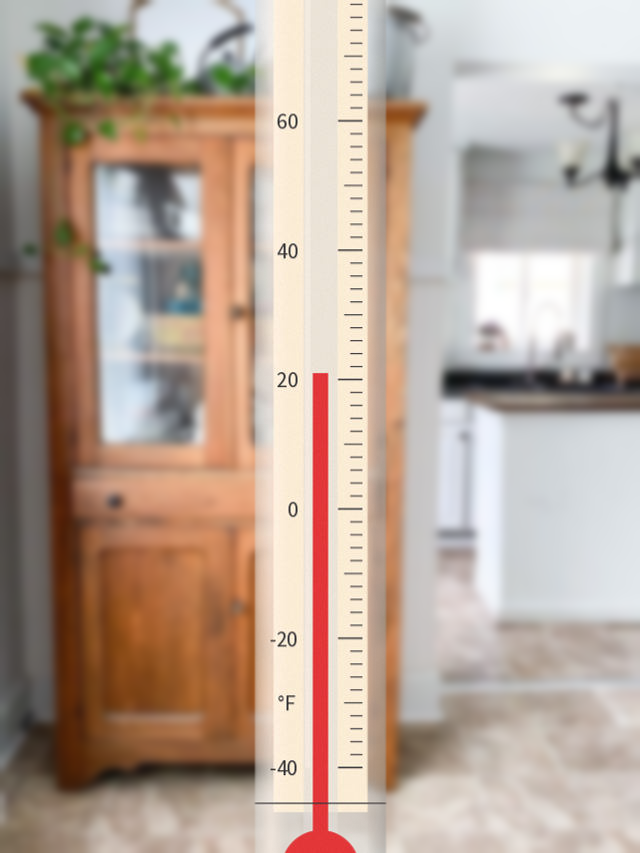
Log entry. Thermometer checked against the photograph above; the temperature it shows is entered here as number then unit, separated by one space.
21 °F
